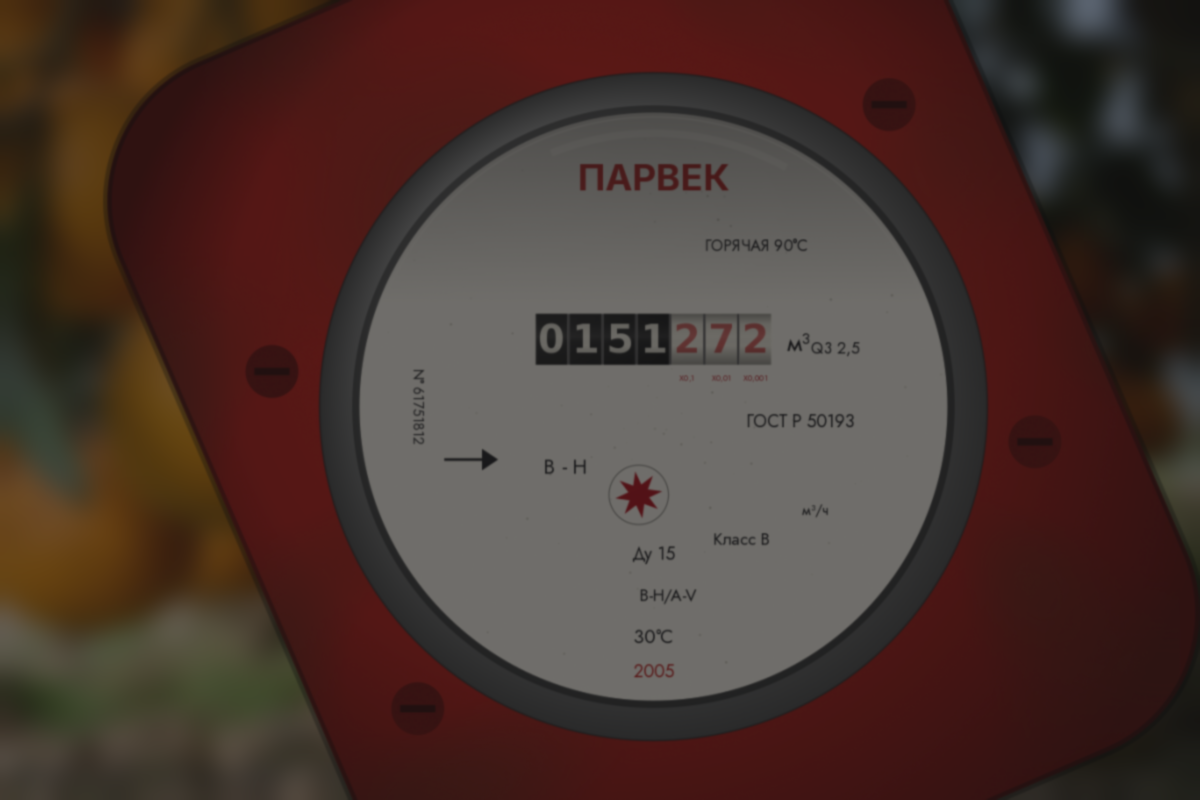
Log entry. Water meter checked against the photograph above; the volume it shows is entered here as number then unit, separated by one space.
151.272 m³
